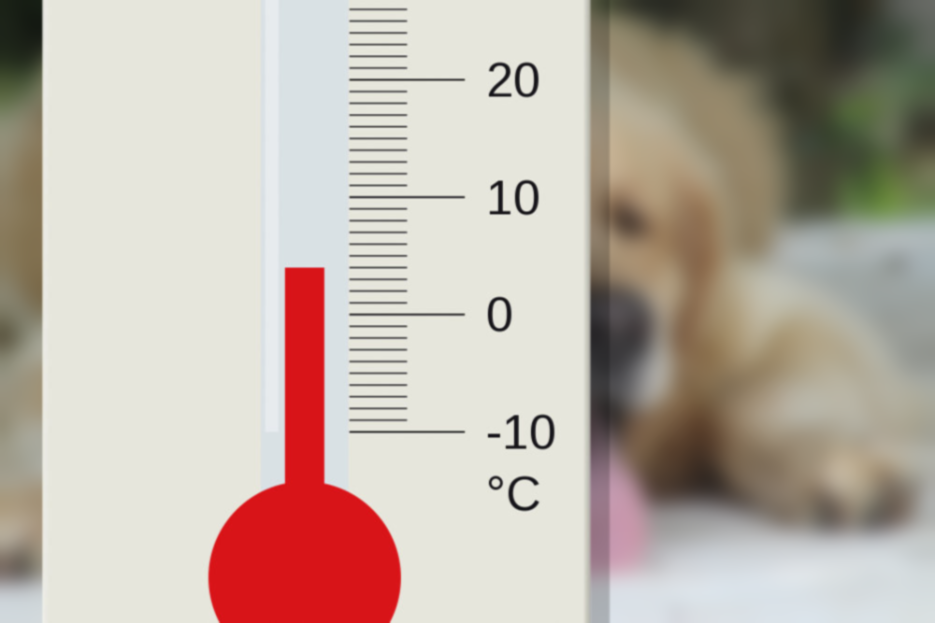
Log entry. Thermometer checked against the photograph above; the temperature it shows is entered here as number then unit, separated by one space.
4 °C
